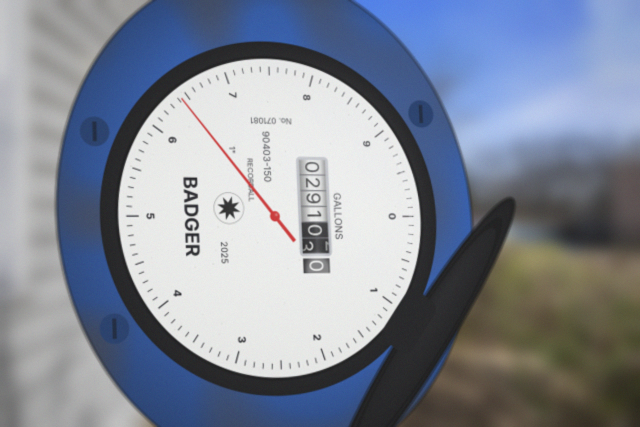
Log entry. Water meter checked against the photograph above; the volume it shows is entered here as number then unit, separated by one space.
291026.4 gal
